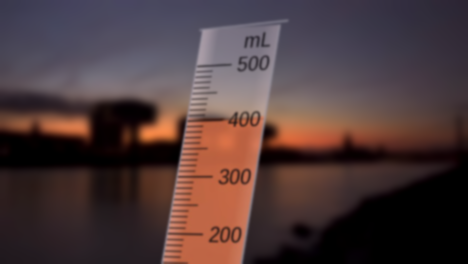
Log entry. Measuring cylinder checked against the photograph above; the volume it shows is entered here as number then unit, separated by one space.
400 mL
